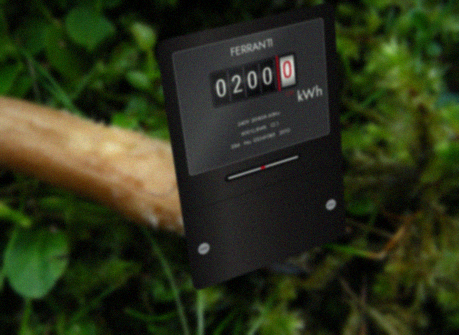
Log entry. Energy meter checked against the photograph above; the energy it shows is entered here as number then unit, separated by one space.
200.0 kWh
